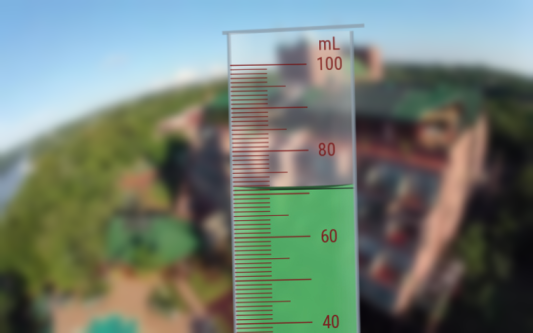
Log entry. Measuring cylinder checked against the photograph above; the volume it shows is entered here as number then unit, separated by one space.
71 mL
